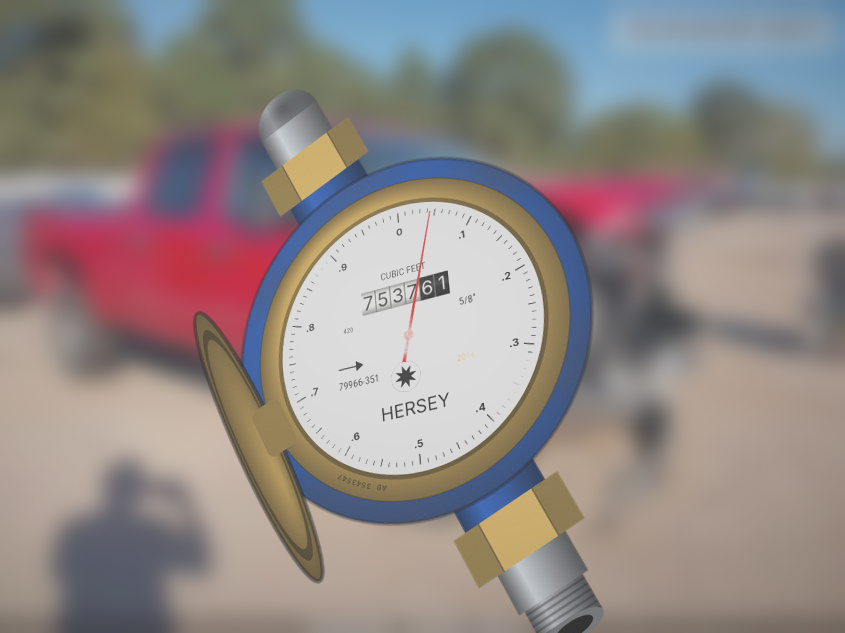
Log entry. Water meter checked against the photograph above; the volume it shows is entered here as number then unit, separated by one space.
753761.04 ft³
